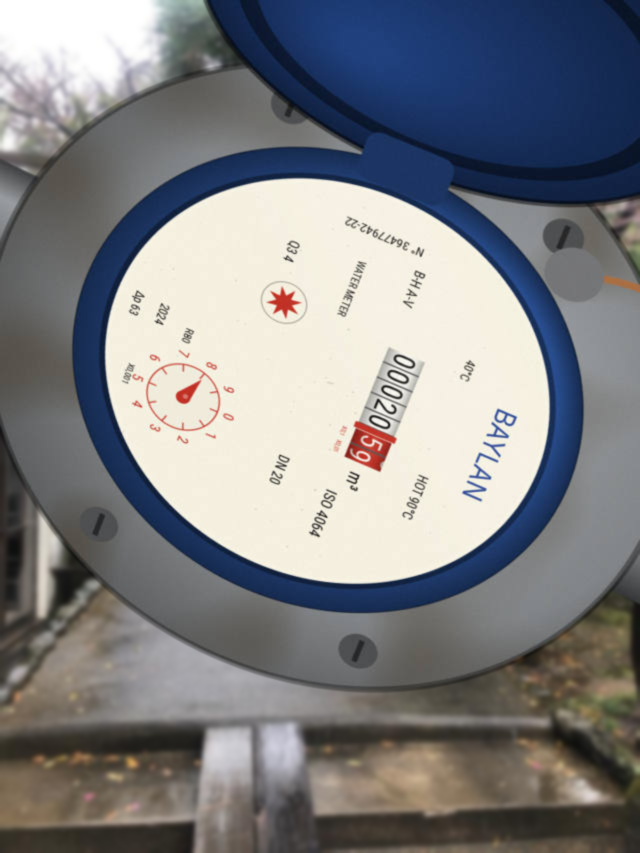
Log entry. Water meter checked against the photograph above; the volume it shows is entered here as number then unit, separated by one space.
20.588 m³
